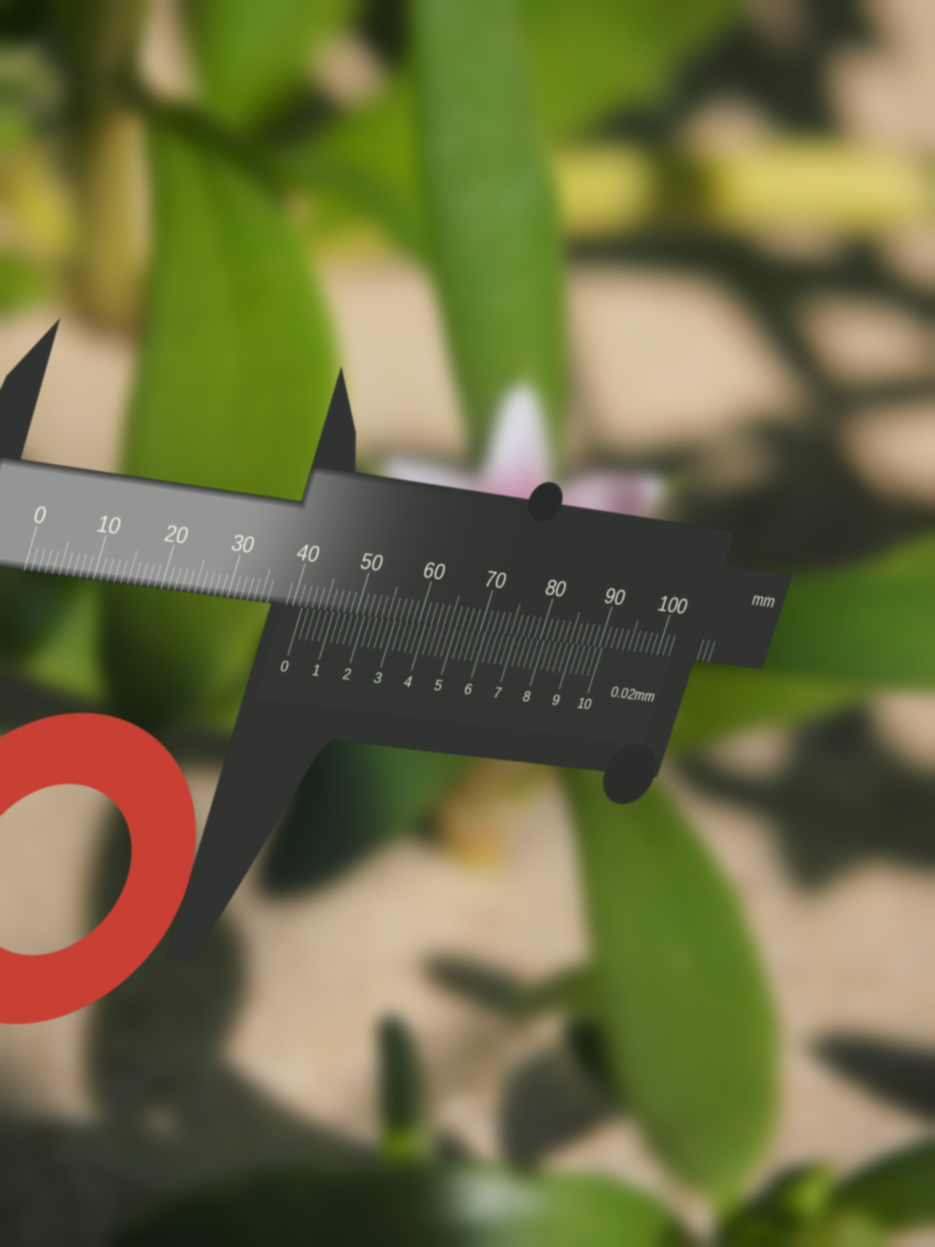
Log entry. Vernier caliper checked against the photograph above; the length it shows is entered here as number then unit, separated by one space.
41.5 mm
